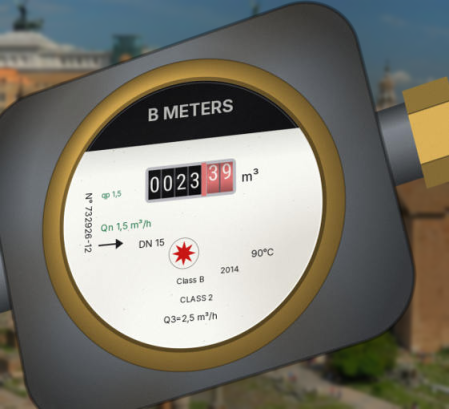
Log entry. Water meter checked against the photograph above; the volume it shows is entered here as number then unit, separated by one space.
23.39 m³
